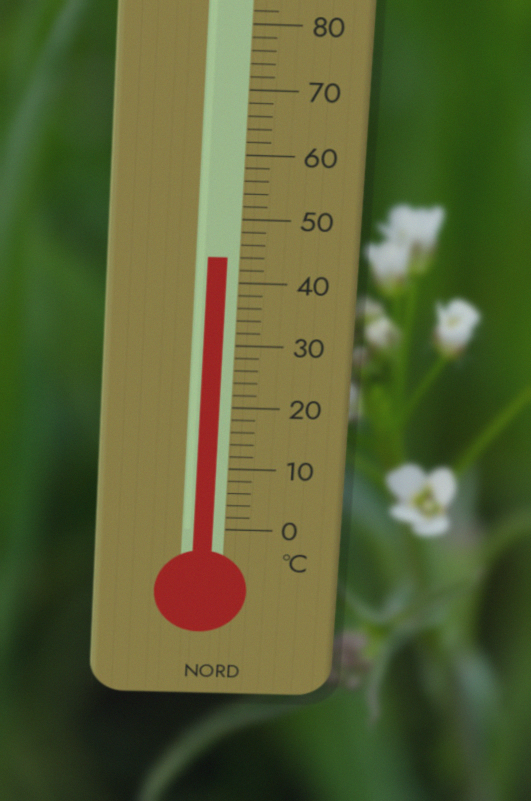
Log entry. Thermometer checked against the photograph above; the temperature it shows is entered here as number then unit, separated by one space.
44 °C
